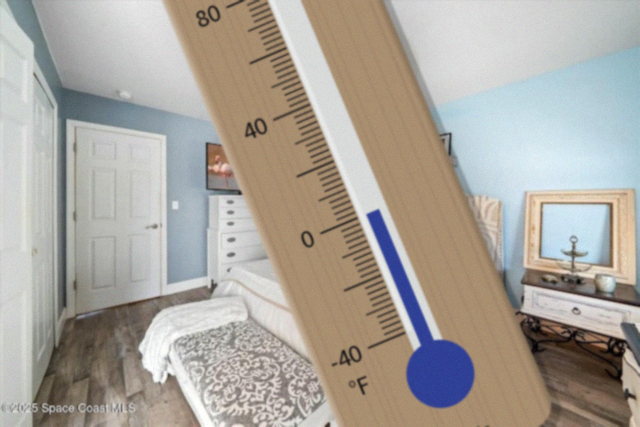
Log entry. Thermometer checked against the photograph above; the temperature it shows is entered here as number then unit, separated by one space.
0 °F
